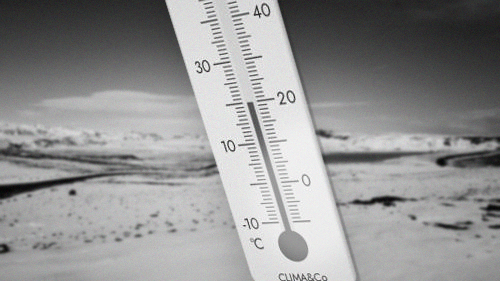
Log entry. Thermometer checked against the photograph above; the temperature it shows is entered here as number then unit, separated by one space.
20 °C
